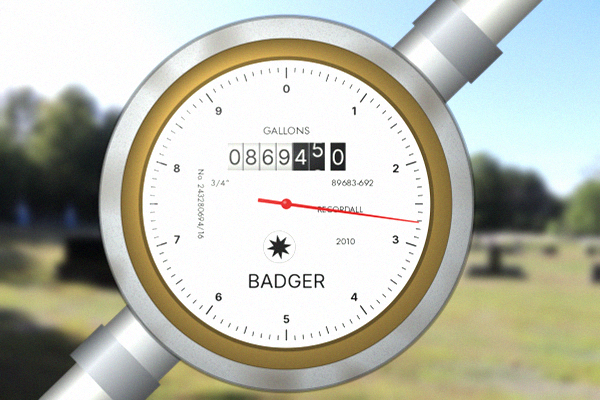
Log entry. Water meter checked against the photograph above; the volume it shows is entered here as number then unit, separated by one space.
869452.7 gal
